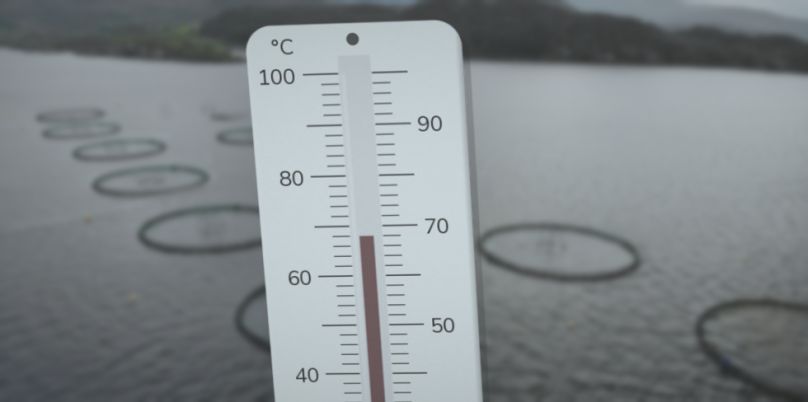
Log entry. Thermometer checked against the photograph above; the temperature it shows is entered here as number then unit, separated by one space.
68 °C
